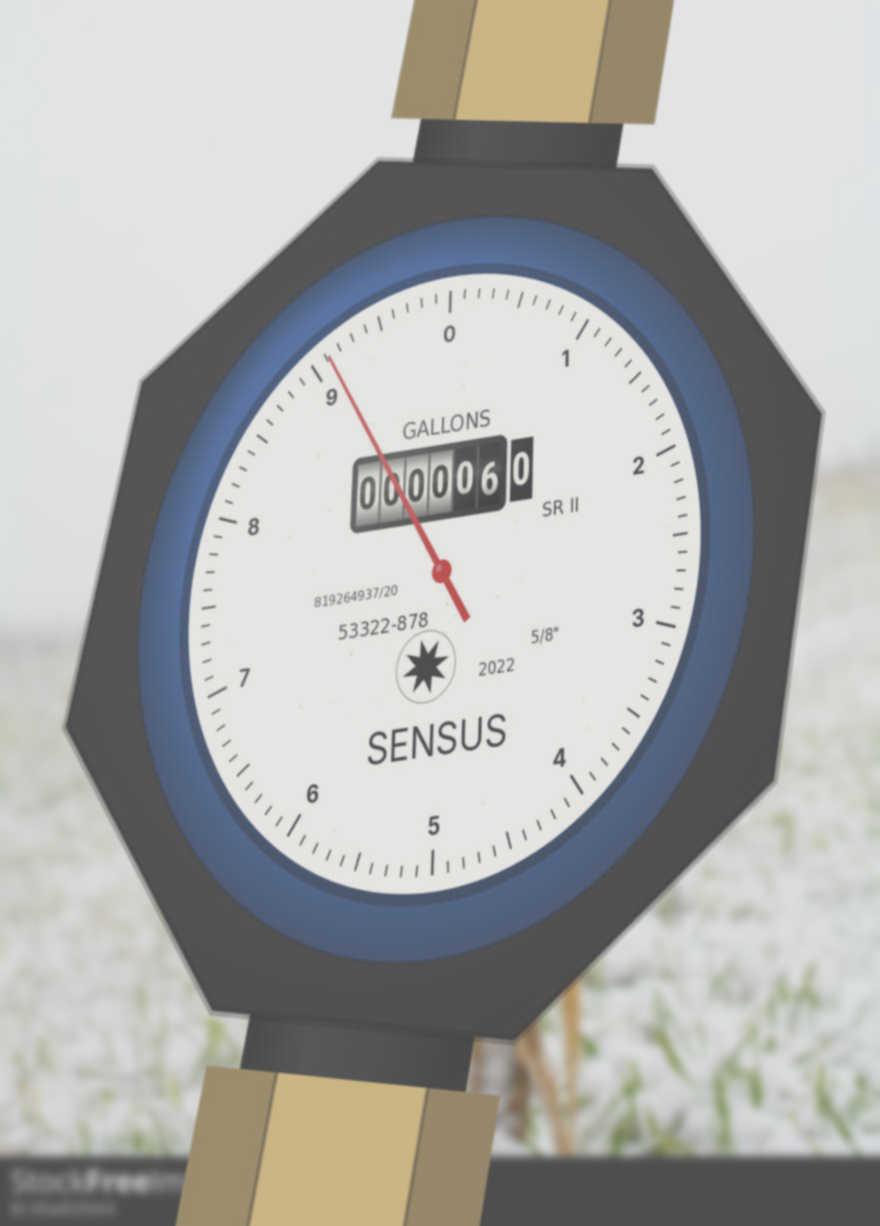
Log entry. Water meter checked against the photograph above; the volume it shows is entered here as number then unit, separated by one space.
59.1 gal
